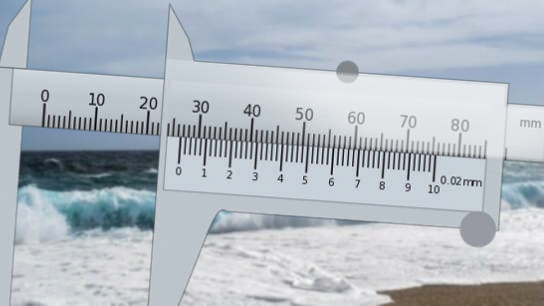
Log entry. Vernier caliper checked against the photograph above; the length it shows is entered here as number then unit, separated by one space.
26.5 mm
